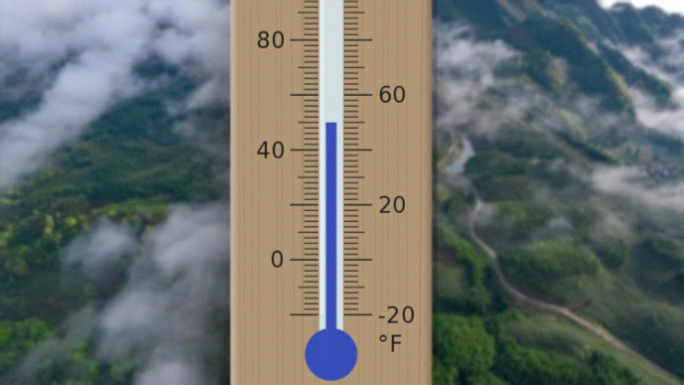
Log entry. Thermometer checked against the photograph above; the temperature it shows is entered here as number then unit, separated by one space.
50 °F
